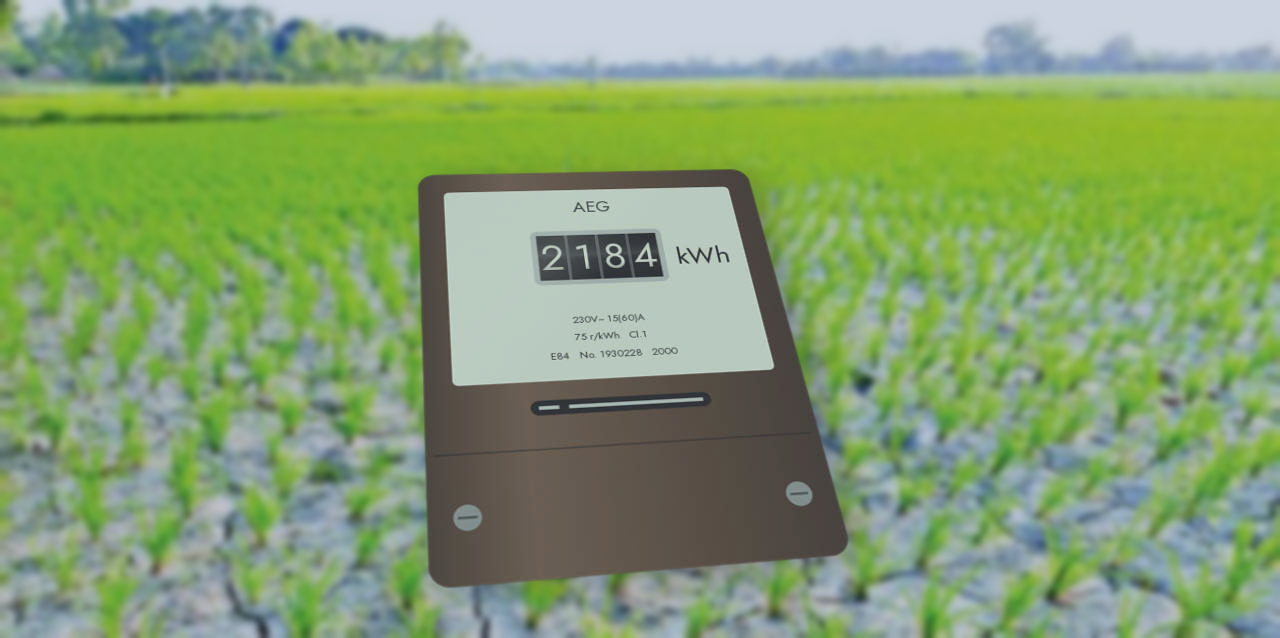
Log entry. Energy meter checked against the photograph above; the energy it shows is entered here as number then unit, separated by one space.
2184 kWh
